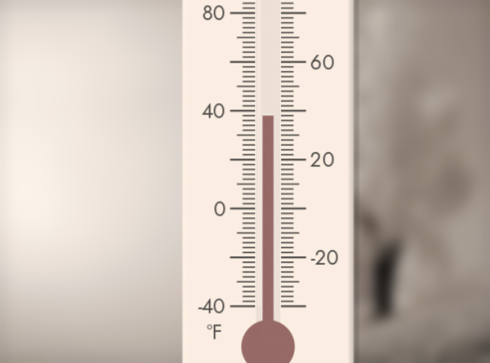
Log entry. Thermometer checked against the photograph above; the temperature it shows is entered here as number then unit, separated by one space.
38 °F
